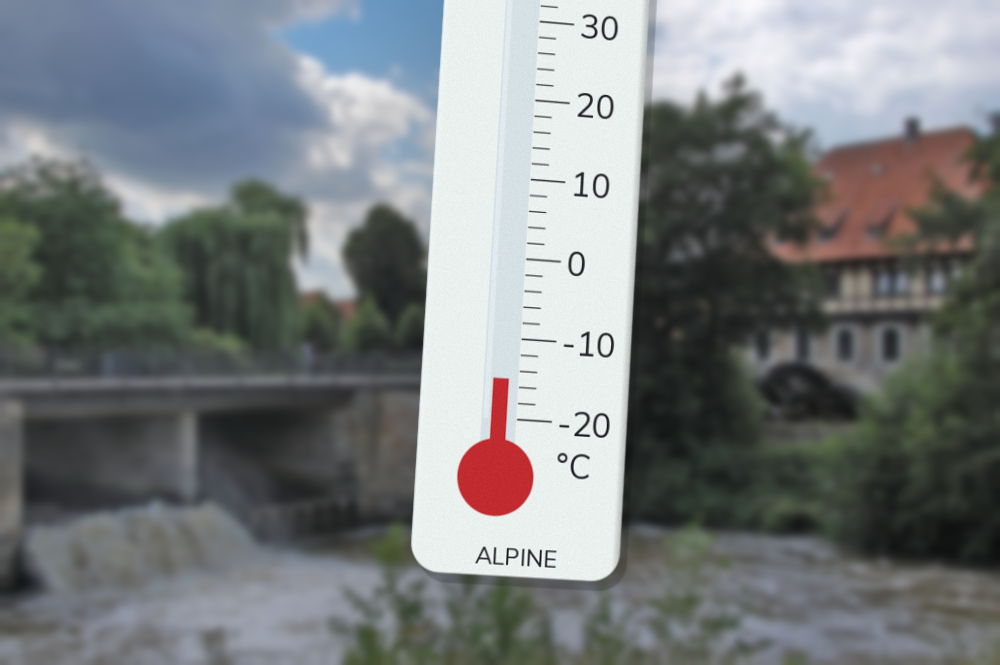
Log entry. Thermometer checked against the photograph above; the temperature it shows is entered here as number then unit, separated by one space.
-15 °C
